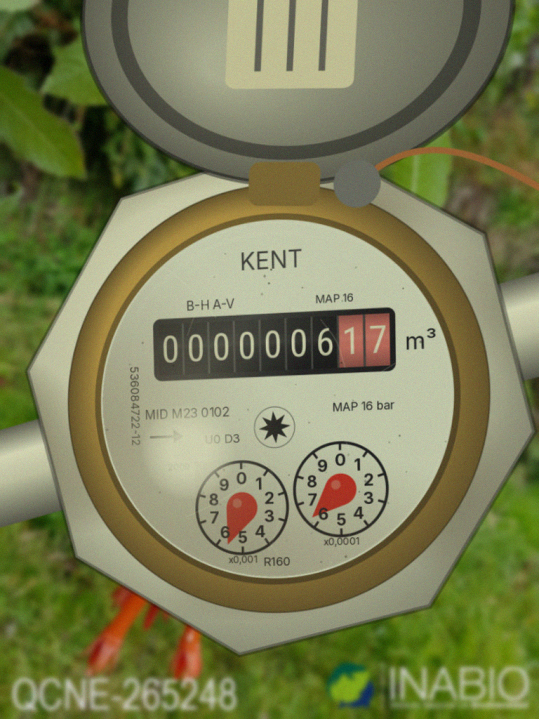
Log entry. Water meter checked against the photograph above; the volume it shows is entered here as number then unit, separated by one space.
6.1756 m³
